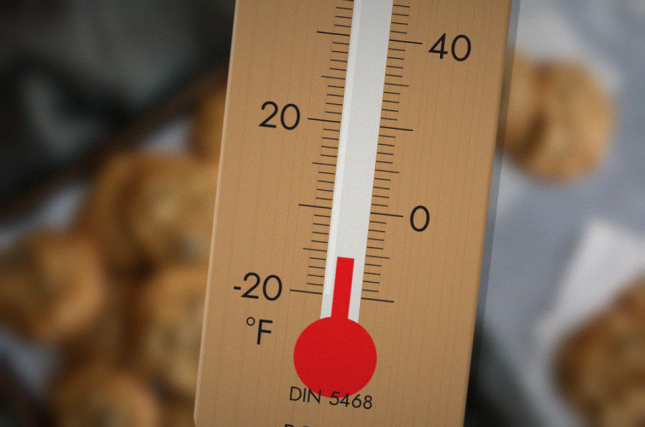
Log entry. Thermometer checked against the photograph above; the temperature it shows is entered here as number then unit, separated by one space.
-11 °F
